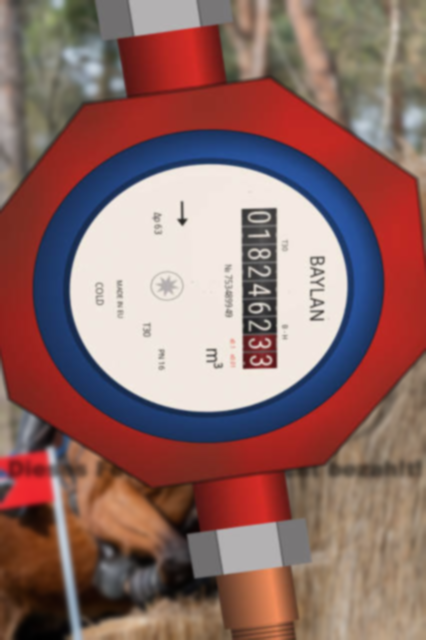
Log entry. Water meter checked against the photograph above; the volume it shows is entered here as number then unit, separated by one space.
182462.33 m³
